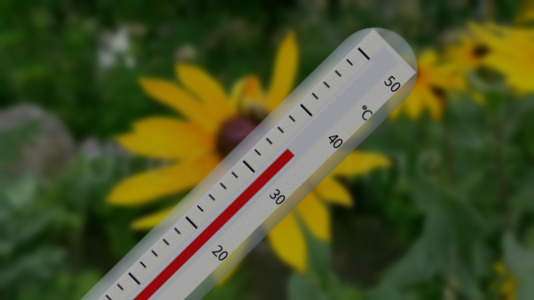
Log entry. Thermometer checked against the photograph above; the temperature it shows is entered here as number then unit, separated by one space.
35 °C
